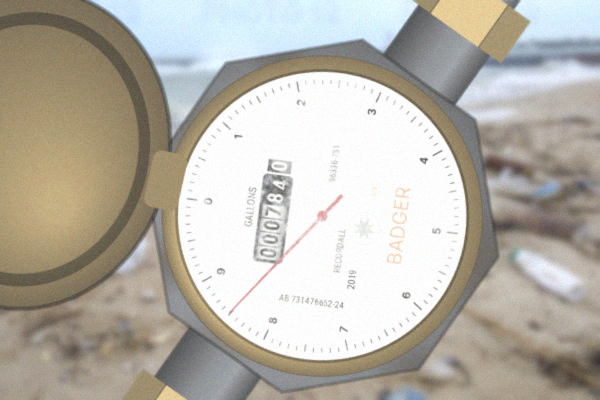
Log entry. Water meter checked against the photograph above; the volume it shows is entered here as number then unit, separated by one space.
7838.5 gal
